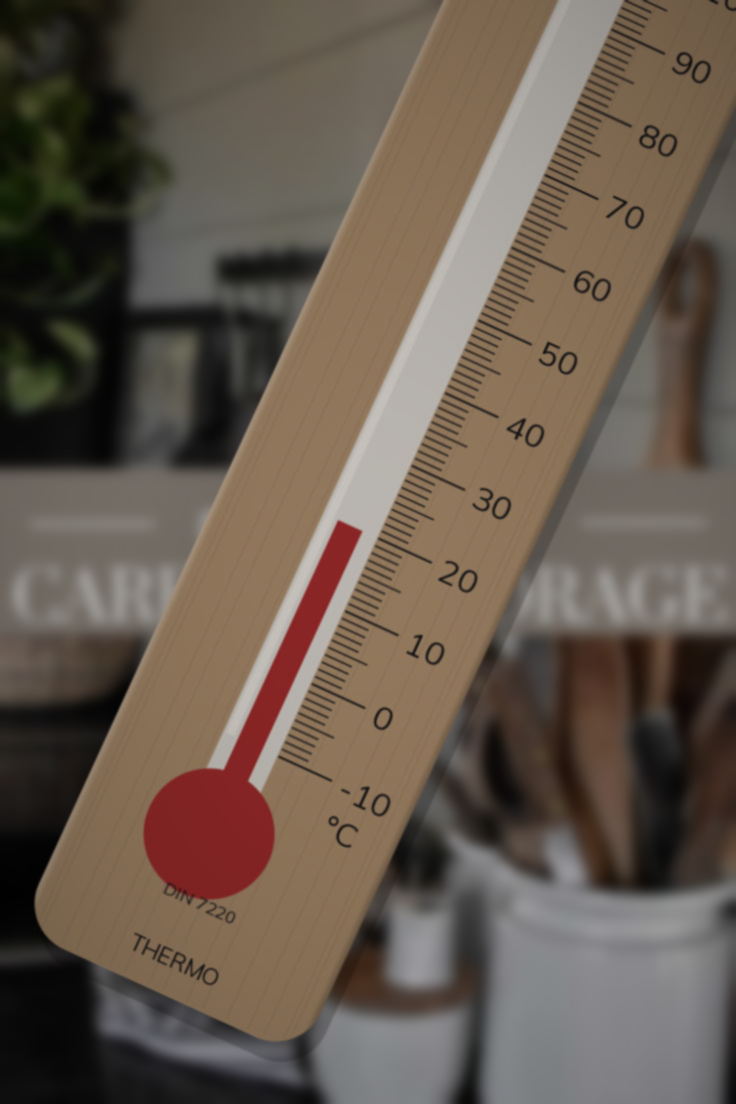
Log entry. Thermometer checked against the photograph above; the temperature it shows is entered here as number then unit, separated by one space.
20 °C
